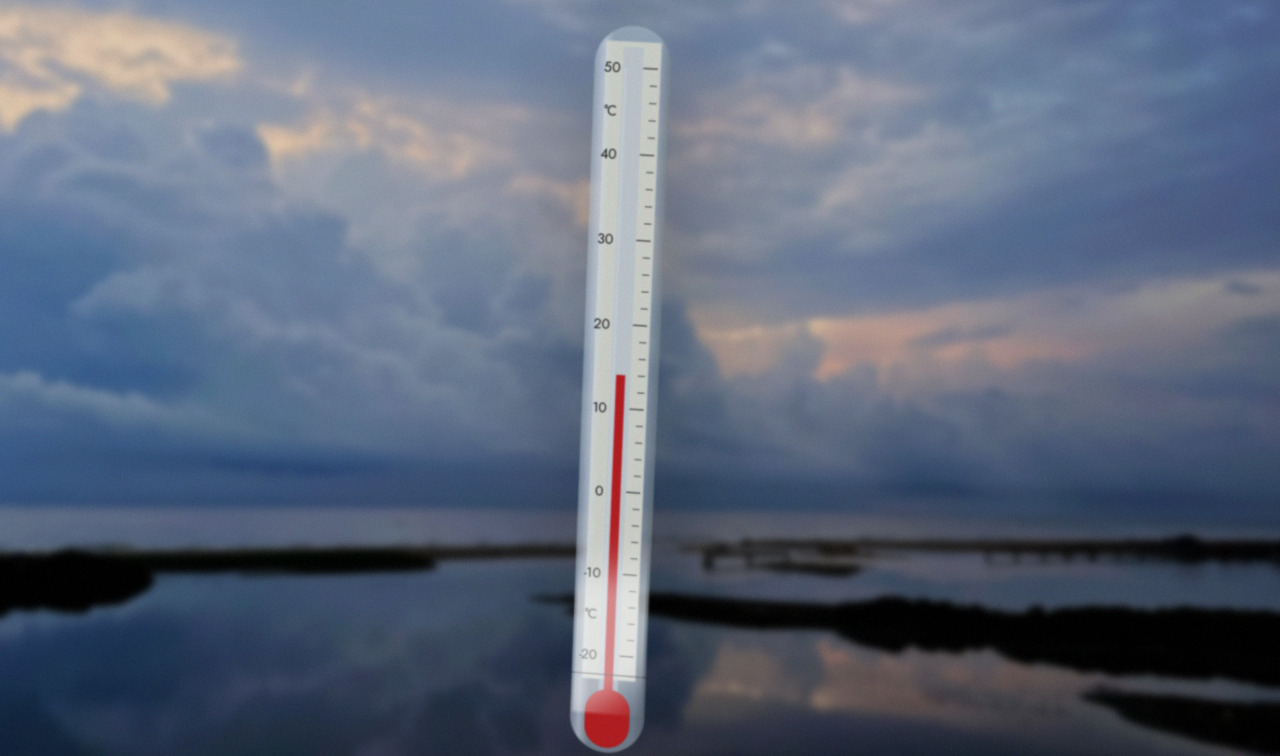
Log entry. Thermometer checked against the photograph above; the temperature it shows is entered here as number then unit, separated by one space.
14 °C
